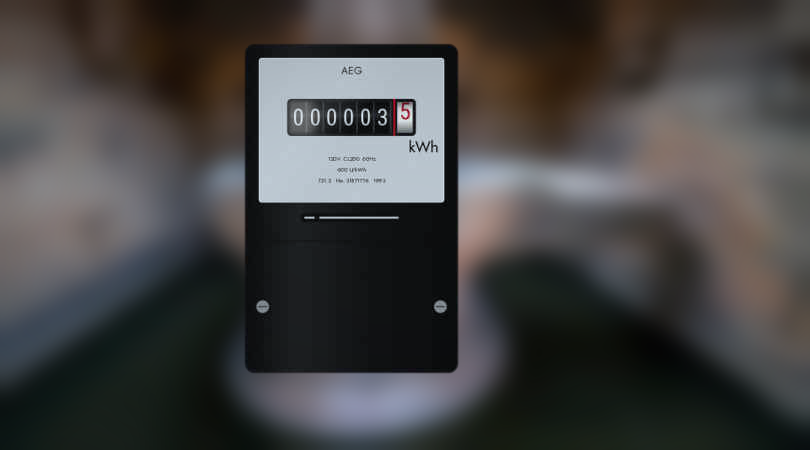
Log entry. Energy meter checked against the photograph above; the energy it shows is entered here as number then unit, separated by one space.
3.5 kWh
